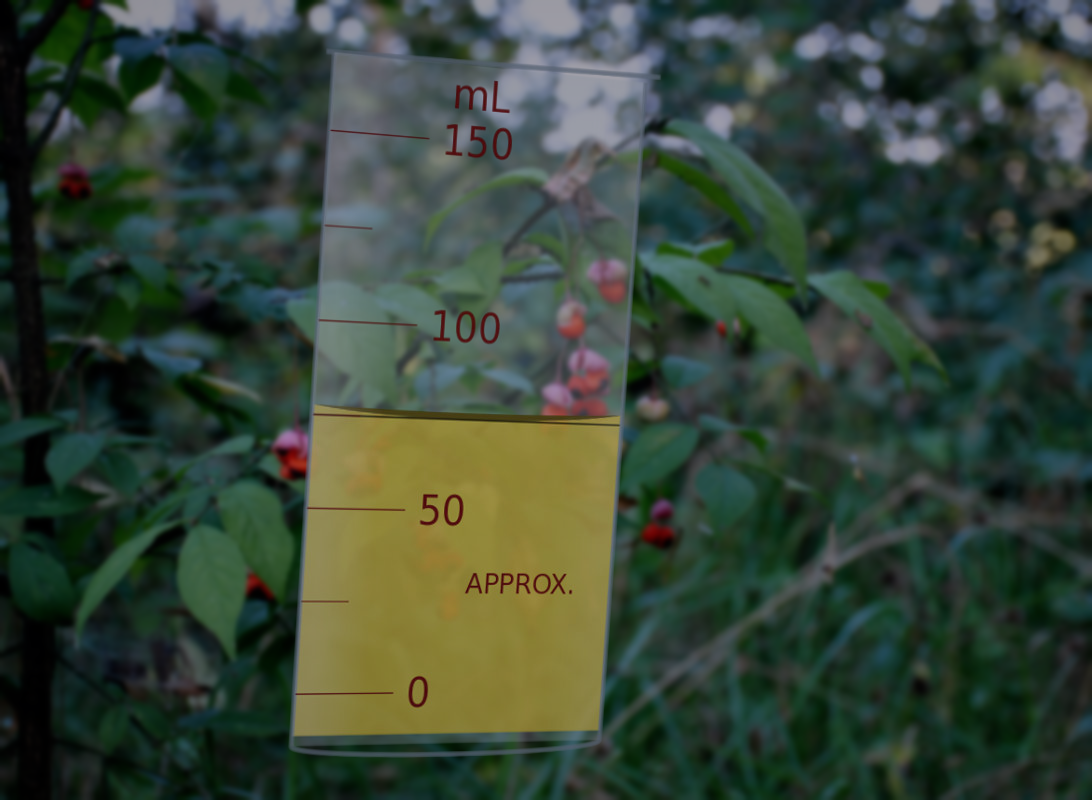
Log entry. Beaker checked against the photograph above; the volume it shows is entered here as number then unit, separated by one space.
75 mL
